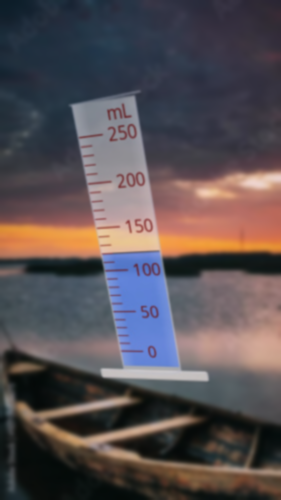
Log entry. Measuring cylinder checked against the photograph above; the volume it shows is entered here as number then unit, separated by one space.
120 mL
